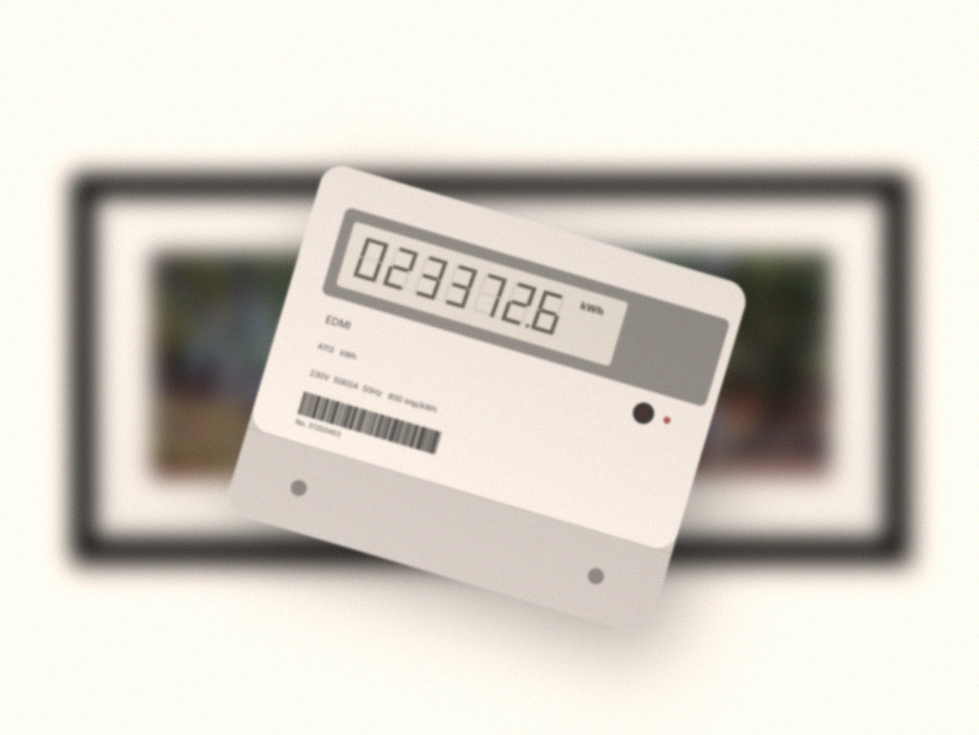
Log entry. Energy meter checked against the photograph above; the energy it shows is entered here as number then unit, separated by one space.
23372.6 kWh
